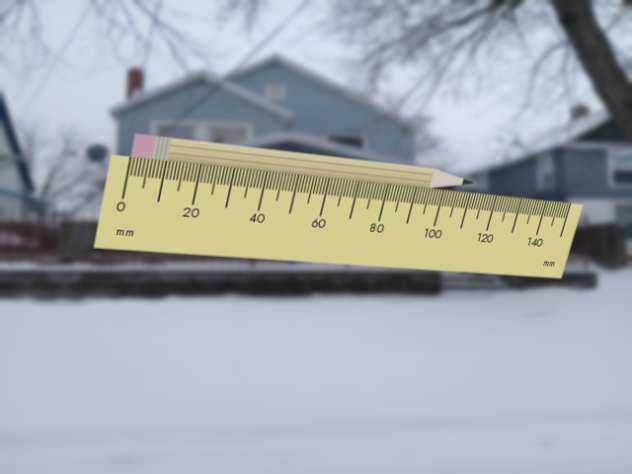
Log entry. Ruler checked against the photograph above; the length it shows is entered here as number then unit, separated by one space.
110 mm
